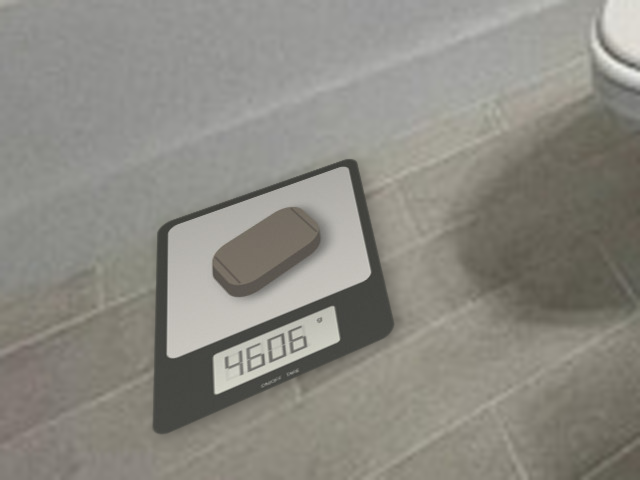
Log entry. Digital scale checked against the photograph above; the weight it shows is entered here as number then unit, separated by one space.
4606 g
